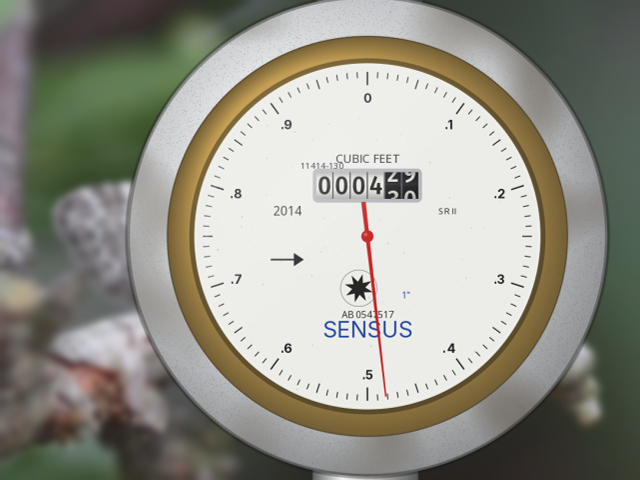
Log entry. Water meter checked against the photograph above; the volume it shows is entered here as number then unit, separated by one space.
429.48 ft³
